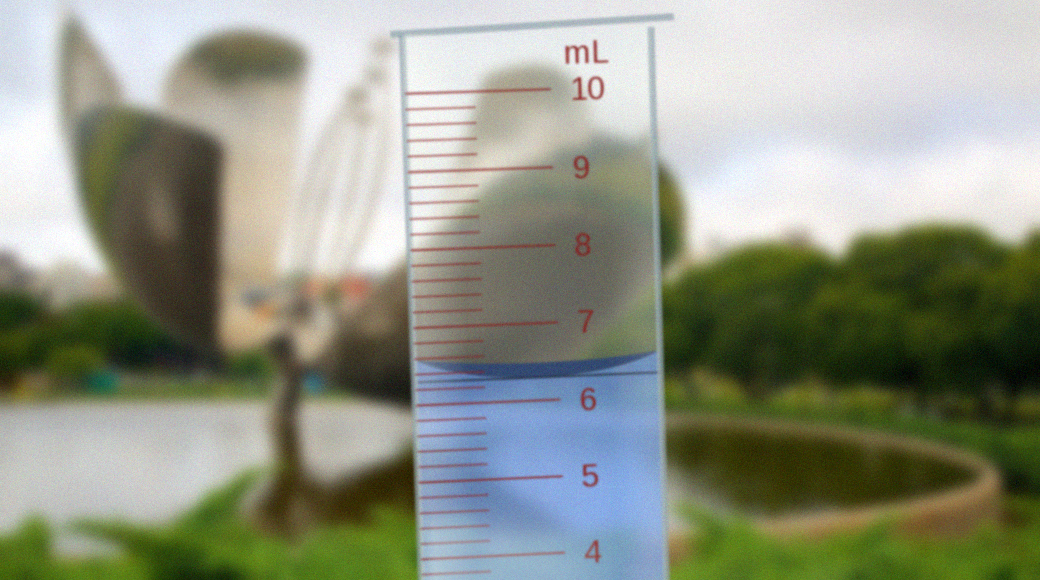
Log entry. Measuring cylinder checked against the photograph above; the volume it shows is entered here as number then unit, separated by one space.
6.3 mL
